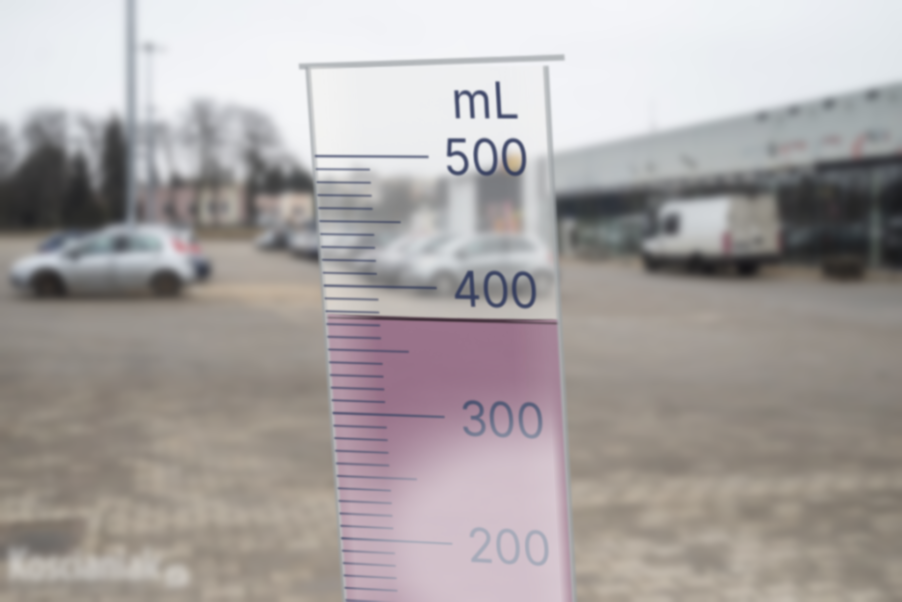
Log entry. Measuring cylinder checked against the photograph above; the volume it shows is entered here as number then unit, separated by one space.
375 mL
